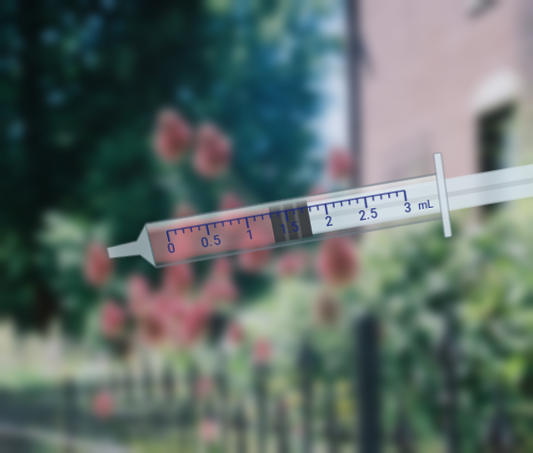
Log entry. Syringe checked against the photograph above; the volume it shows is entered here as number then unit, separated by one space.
1.3 mL
